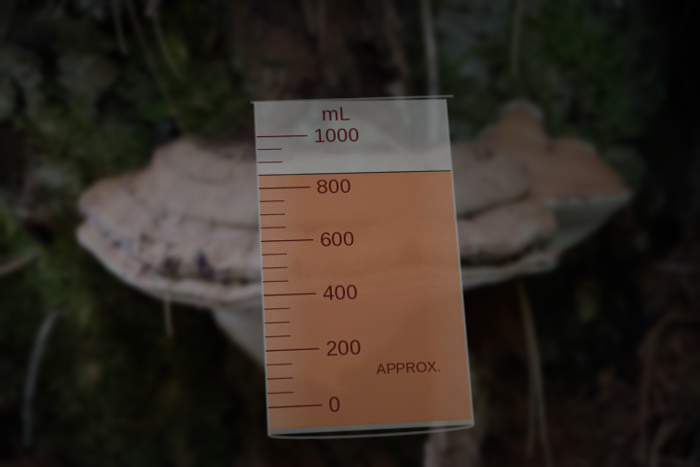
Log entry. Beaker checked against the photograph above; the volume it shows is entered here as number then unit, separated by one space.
850 mL
